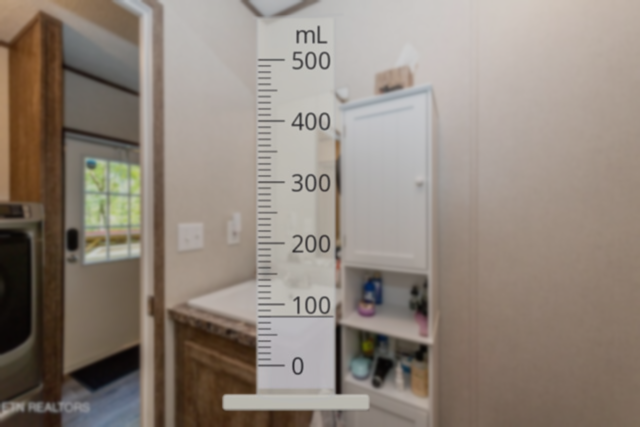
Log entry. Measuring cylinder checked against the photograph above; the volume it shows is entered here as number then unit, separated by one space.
80 mL
